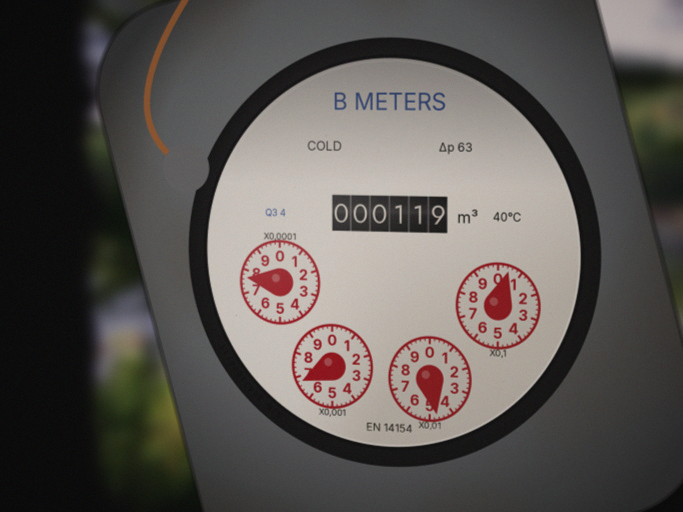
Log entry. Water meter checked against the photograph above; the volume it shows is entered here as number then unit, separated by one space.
119.0467 m³
